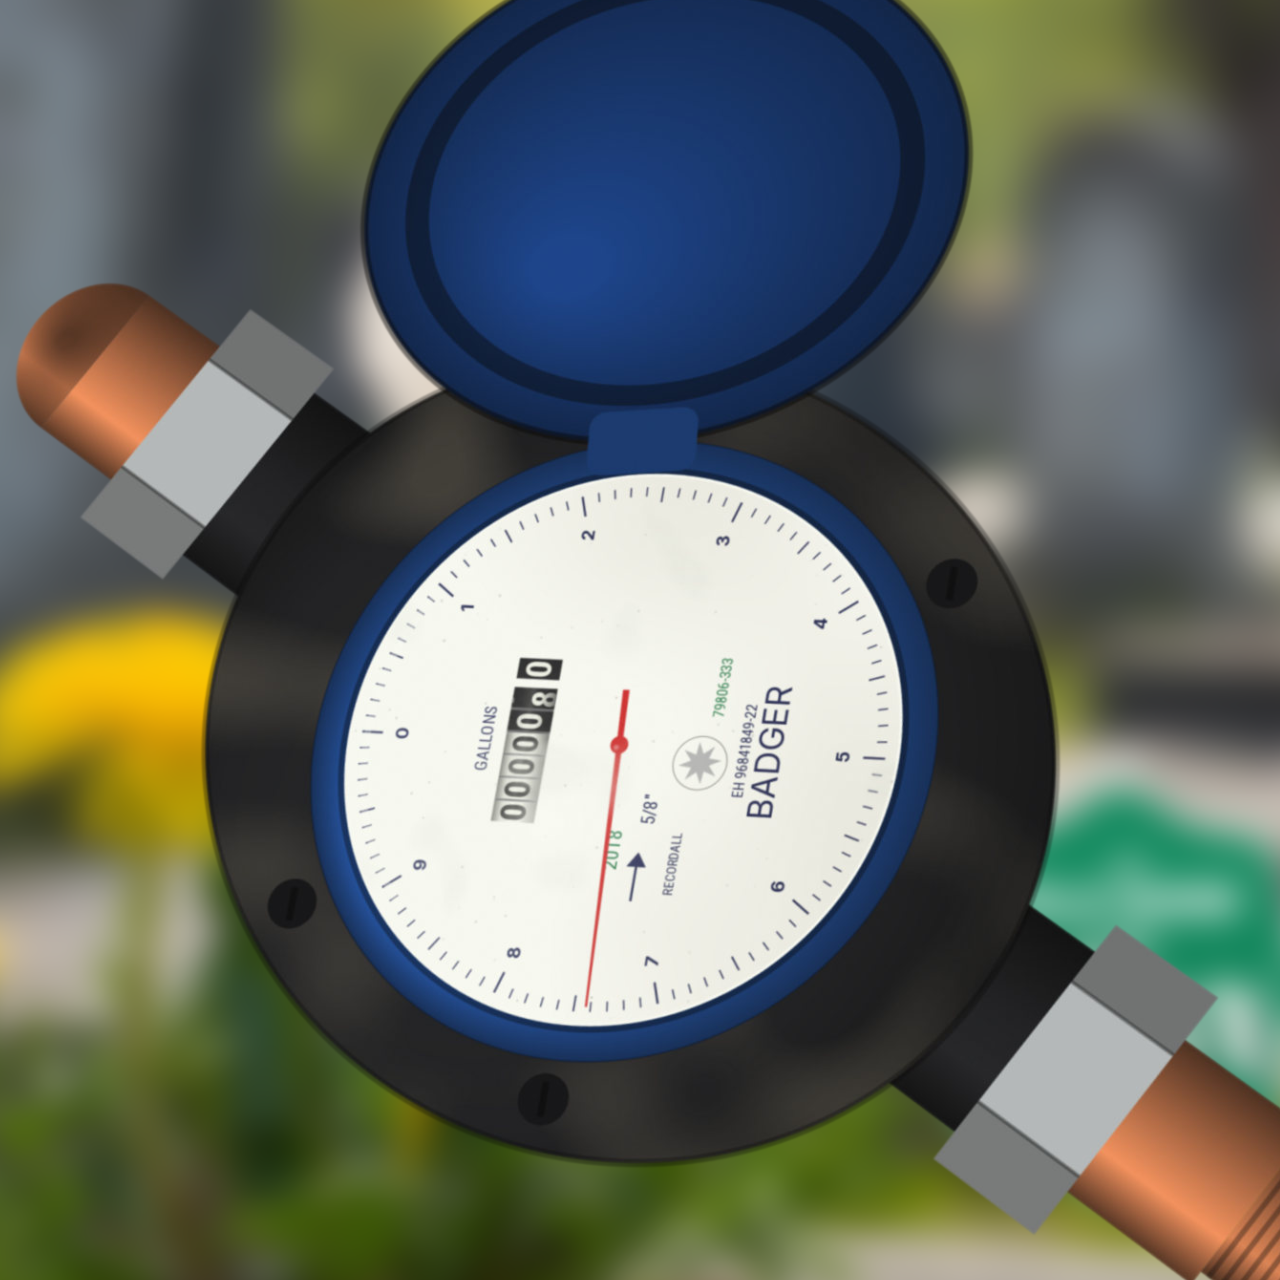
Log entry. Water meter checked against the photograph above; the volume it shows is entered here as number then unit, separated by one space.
77.4 gal
